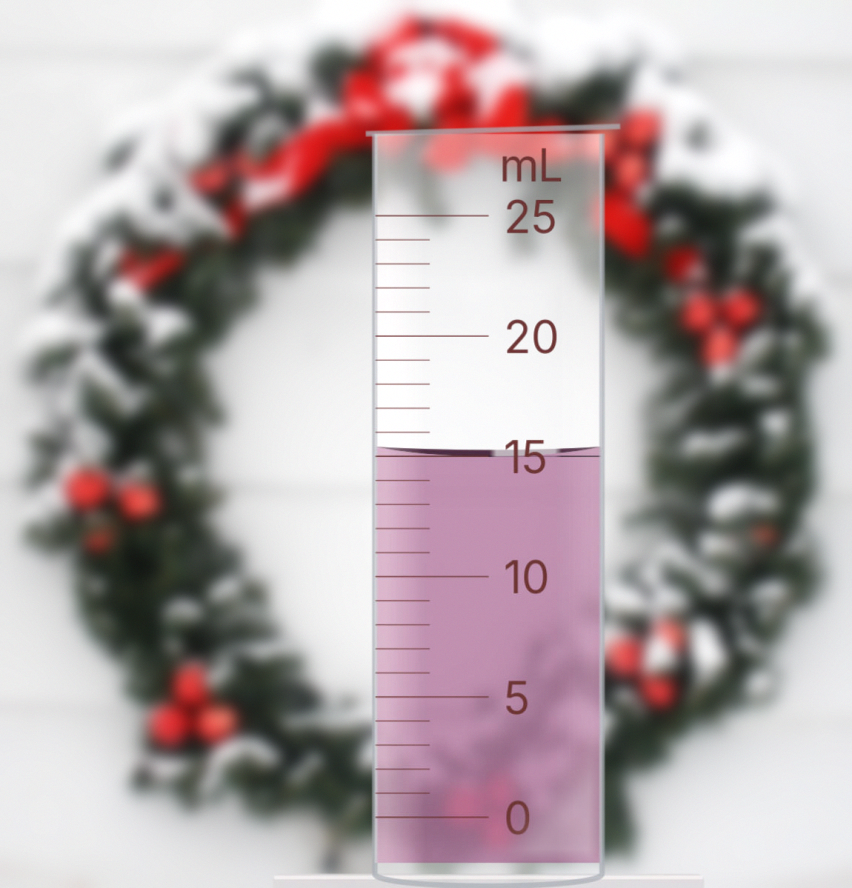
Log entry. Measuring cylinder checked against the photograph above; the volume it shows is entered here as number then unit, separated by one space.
15 mL
